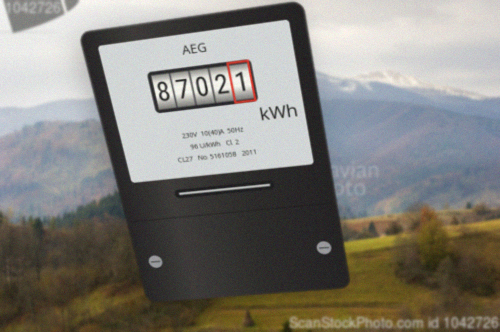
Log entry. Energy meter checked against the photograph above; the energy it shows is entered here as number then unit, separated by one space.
8702.1 kWh
